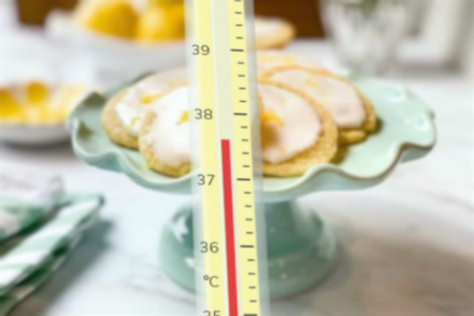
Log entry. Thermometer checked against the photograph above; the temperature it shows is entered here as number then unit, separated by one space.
37.6 °C
